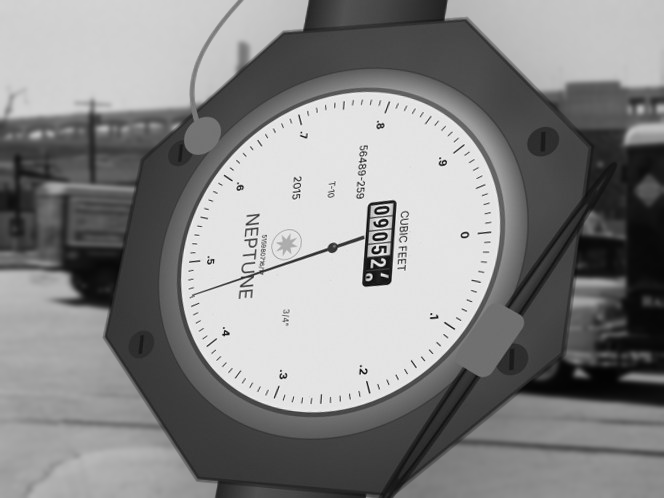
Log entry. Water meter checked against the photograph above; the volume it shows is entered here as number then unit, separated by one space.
90527.46 ft³
